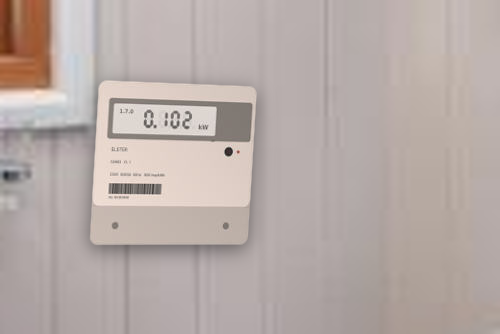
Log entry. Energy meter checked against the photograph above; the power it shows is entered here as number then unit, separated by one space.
0.102 kW
